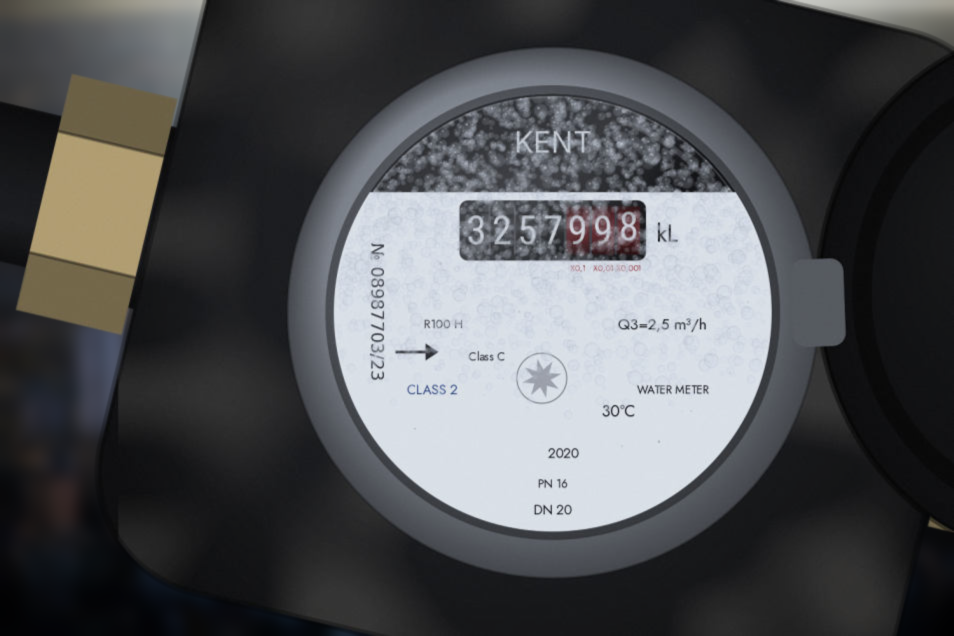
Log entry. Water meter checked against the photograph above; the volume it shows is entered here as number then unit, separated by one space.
3257.998 kL
